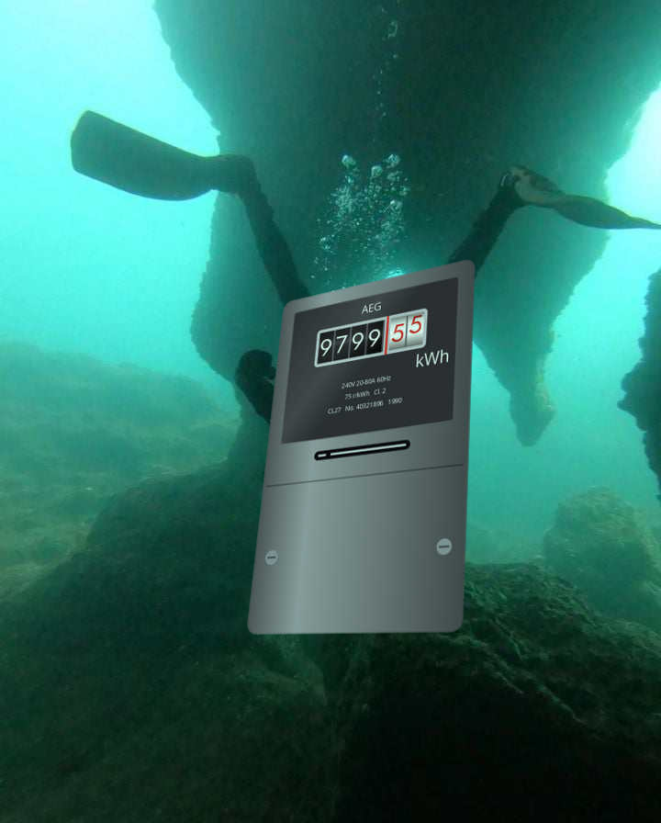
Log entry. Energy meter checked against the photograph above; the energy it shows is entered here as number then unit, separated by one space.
9799.55 kWh
